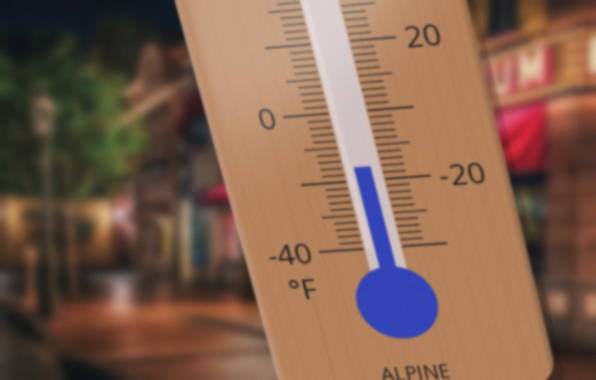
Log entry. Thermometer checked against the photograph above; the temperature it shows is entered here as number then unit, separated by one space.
-16 °F
